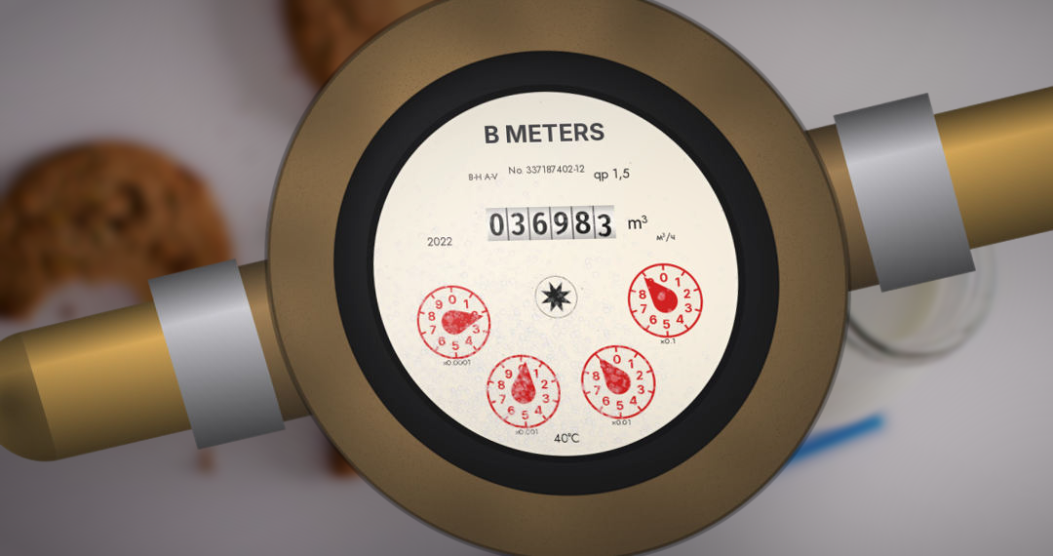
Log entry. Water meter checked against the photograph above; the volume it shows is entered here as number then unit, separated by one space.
36982.8902 m³
